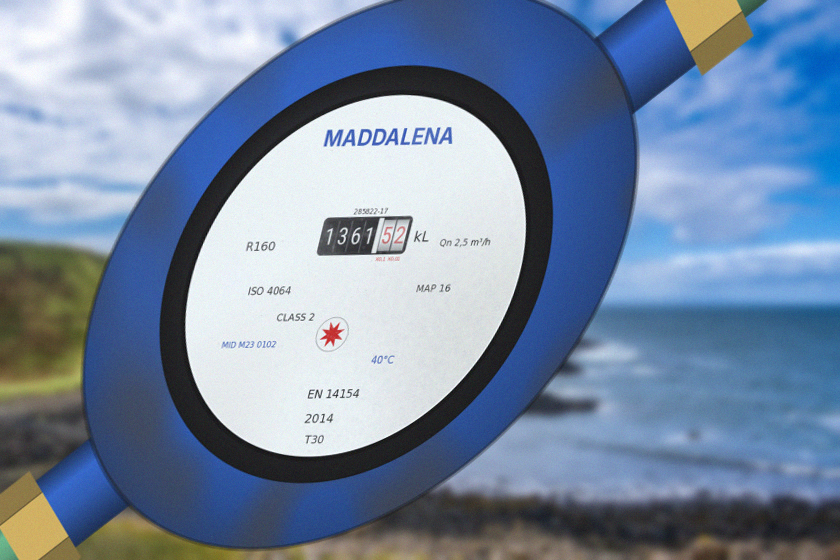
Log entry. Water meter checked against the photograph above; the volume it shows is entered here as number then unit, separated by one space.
1361.52 kL
